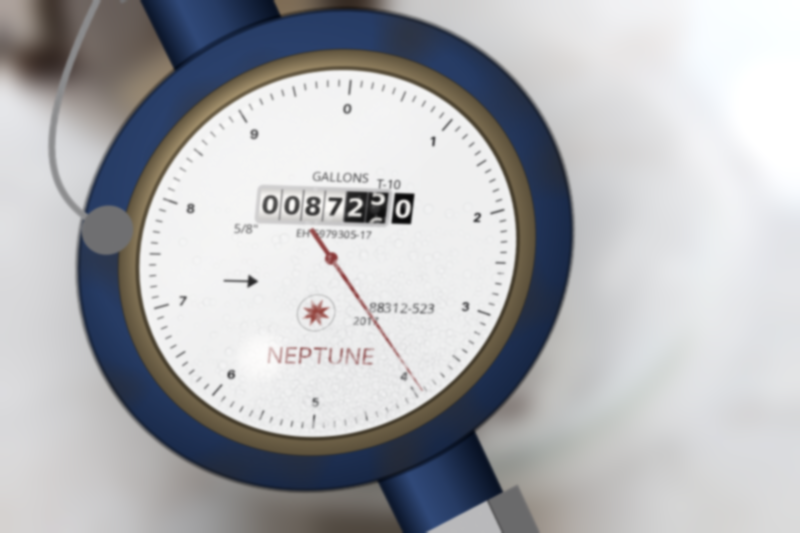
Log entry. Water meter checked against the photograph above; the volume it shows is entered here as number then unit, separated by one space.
87253.9 gal
